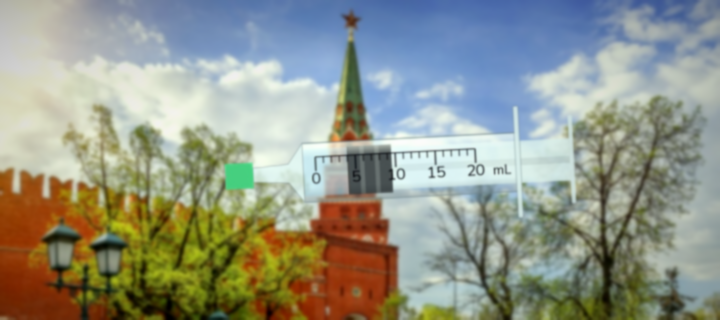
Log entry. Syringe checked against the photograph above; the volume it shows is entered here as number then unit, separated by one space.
4 mL
